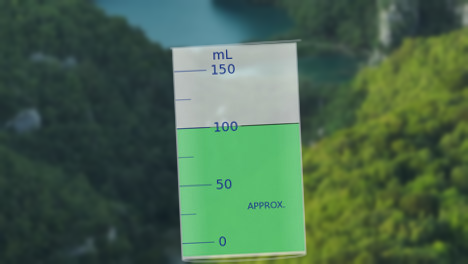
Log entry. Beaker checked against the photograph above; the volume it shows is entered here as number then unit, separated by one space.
100 mL
